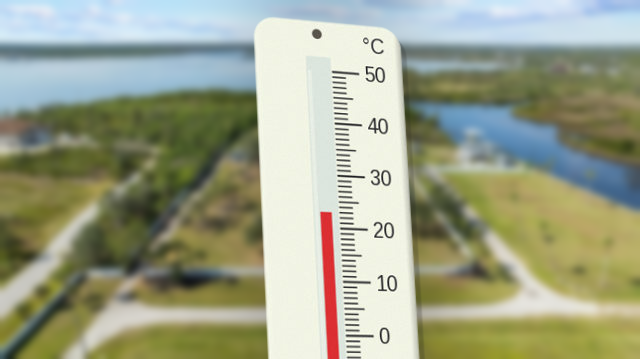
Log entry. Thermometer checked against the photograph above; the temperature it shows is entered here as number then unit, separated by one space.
23 °C
